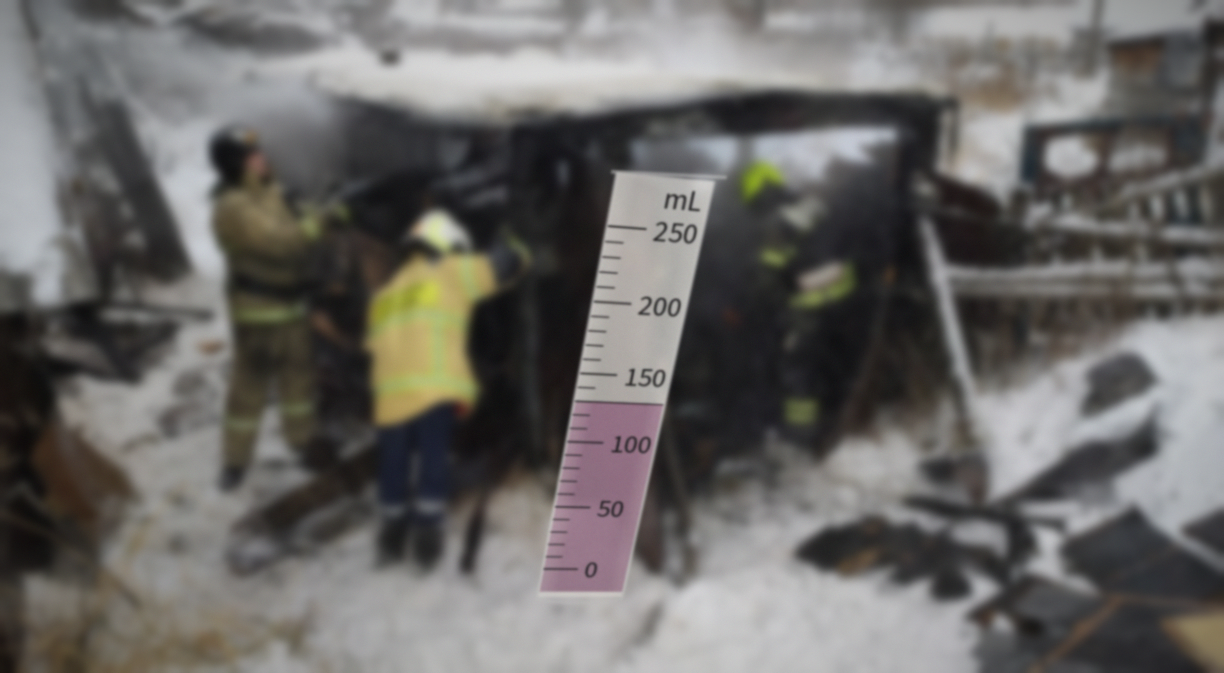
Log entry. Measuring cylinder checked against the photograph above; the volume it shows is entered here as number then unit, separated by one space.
130 mL
